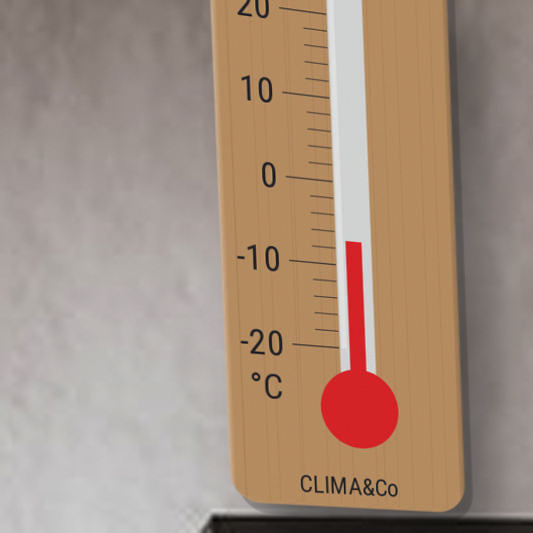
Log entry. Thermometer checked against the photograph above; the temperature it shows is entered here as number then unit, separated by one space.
-7 °C
